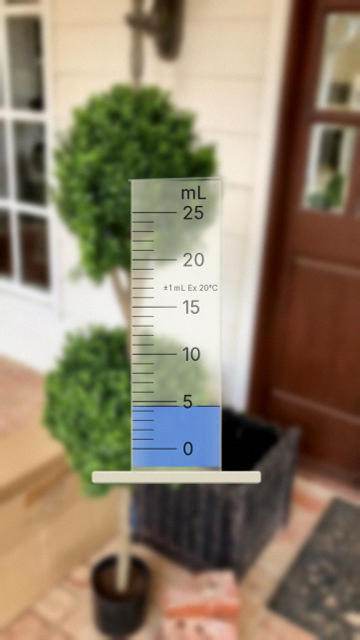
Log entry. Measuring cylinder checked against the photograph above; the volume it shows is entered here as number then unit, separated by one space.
4.5 mL
